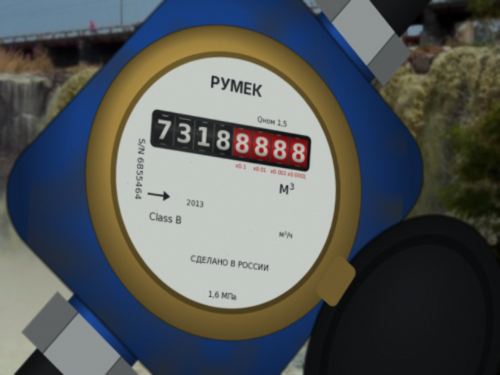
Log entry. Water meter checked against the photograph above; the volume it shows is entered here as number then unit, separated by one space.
7318.8888 m³
